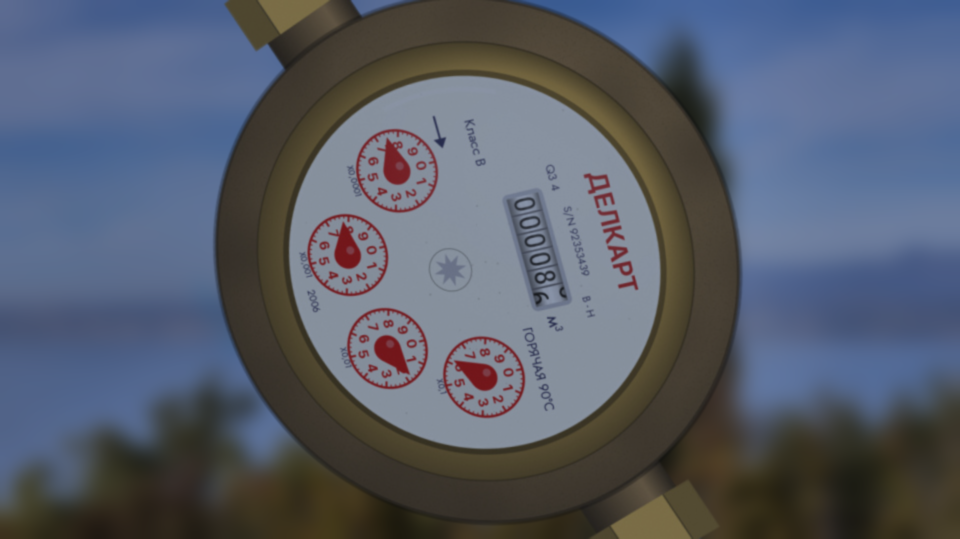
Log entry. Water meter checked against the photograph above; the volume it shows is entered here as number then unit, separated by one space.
85.6177 m³
